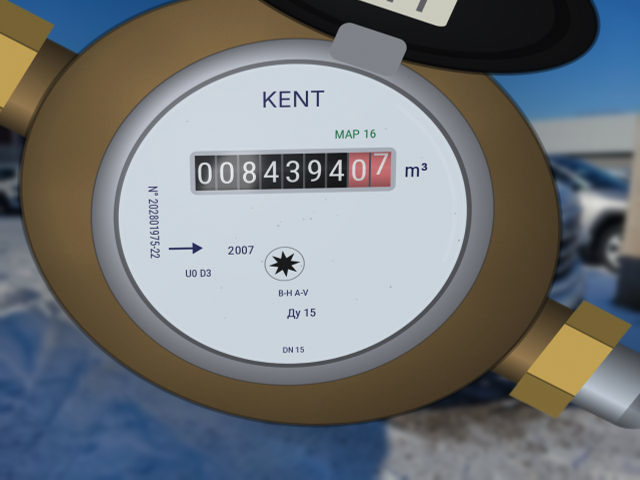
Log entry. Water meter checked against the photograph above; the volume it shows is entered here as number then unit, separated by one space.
84394.07 m³
